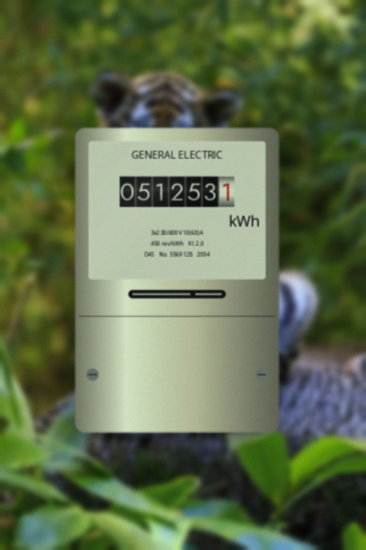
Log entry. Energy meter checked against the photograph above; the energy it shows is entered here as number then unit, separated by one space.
51253.1 kWh
